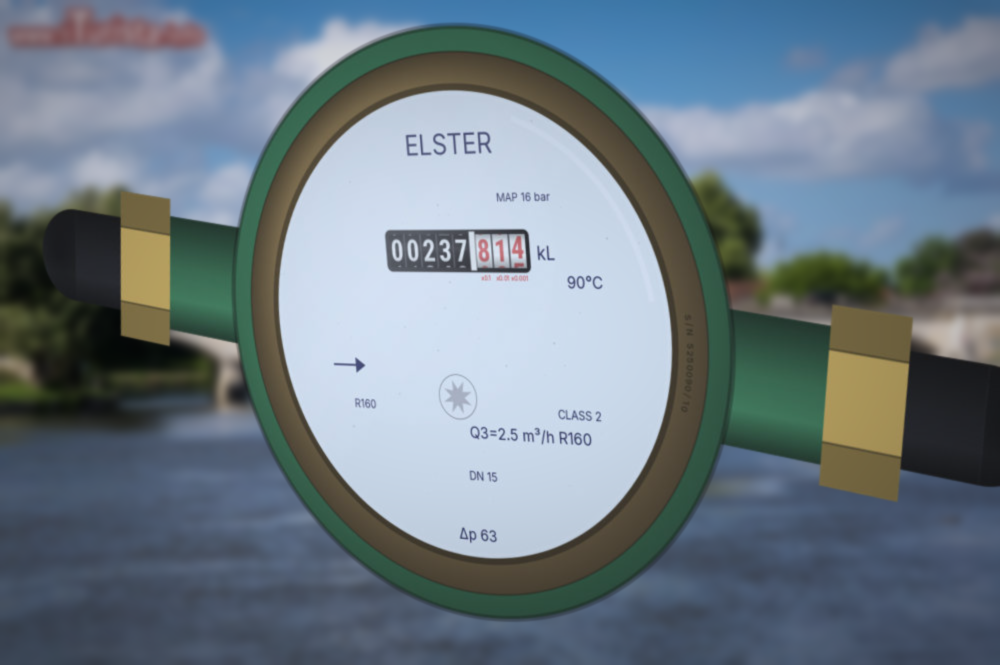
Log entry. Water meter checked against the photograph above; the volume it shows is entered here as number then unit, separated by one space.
237.814 kL
